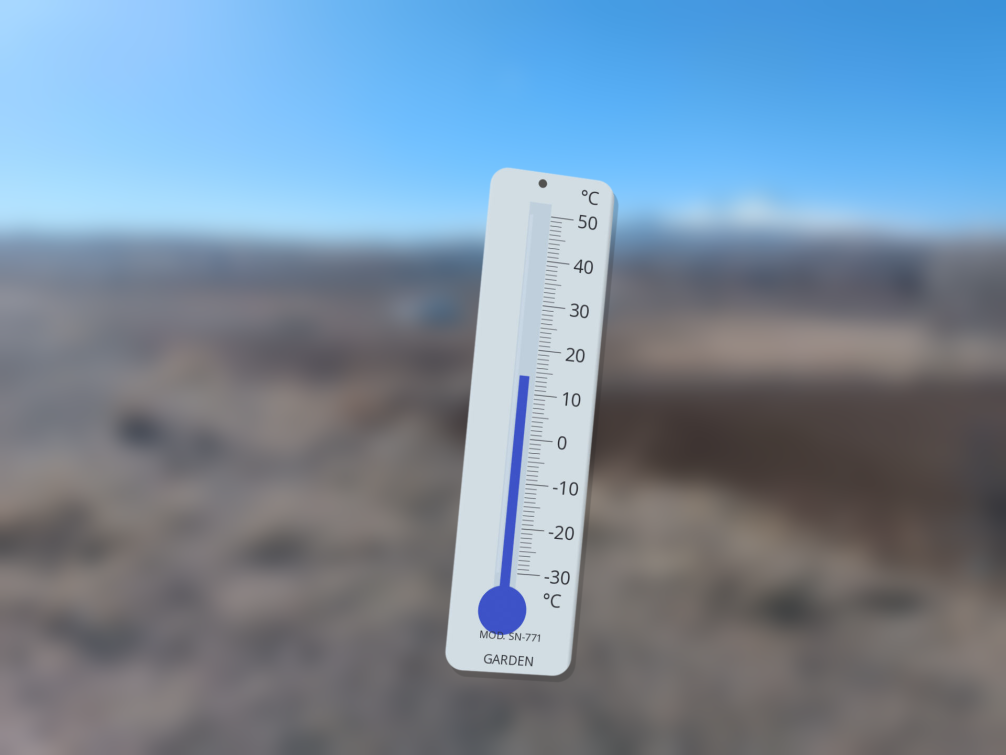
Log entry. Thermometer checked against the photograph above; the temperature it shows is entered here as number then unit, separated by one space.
14 °C
